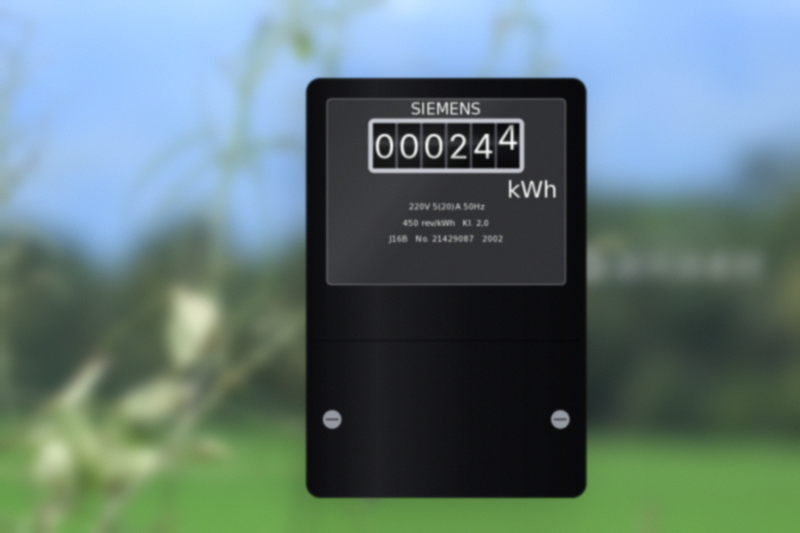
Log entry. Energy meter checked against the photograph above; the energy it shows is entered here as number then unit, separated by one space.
244 kWh
